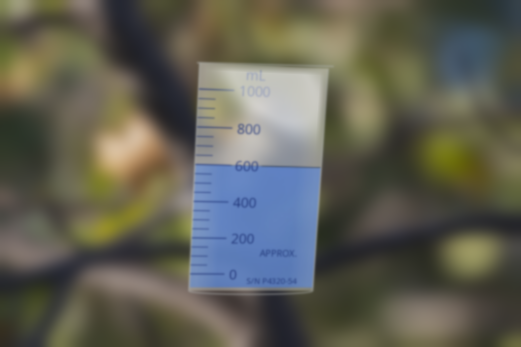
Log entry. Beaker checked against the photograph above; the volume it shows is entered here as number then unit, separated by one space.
600 mL
